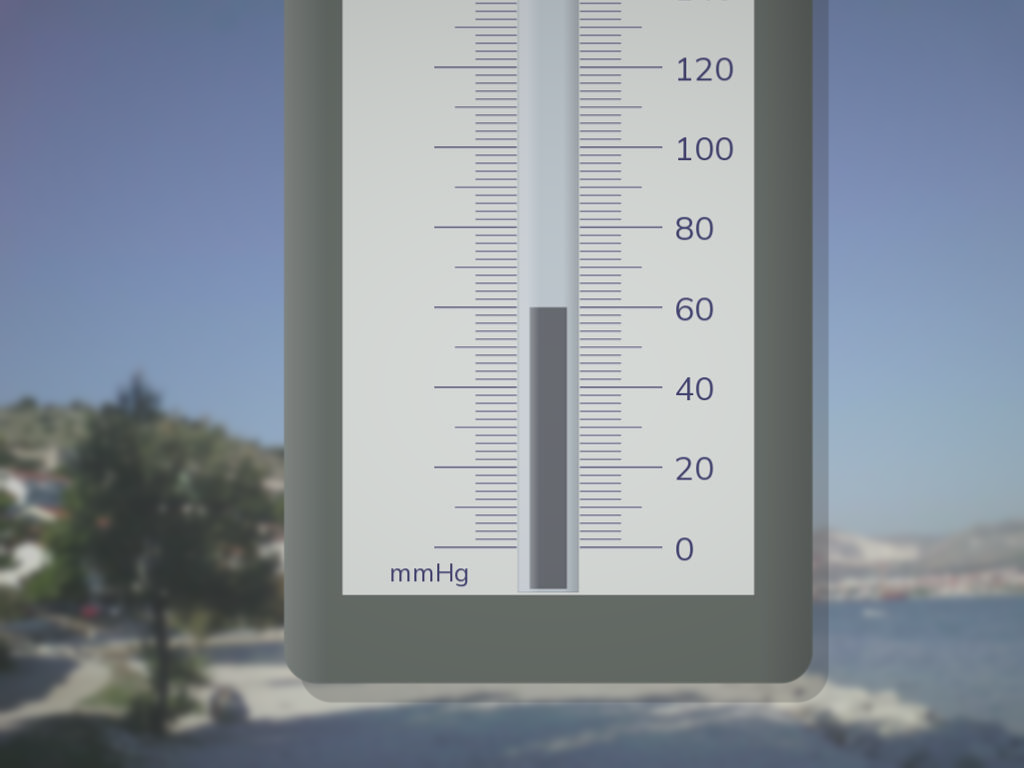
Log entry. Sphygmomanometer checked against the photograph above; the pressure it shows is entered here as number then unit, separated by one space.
60 mmHg
